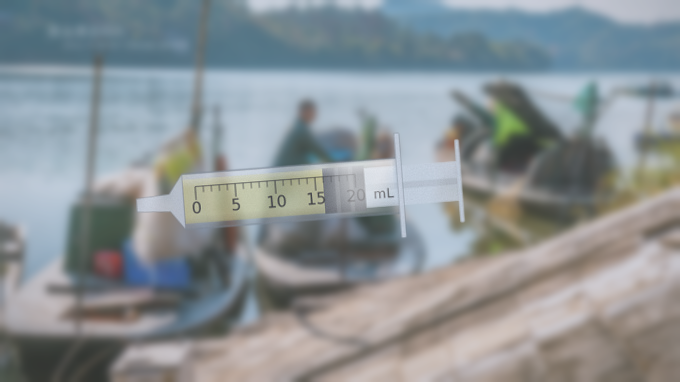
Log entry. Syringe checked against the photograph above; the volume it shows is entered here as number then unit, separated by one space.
16 mL
